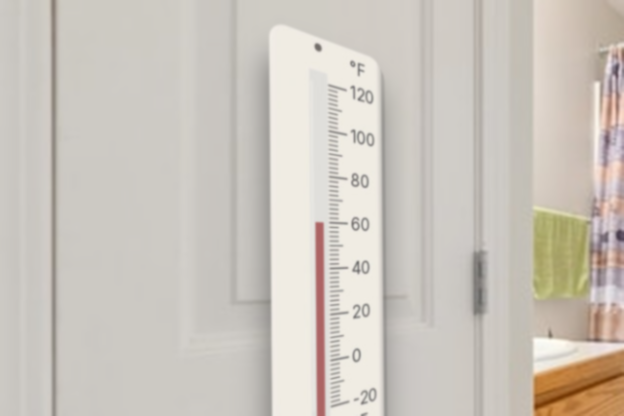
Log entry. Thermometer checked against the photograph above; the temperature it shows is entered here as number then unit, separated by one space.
60 °F
